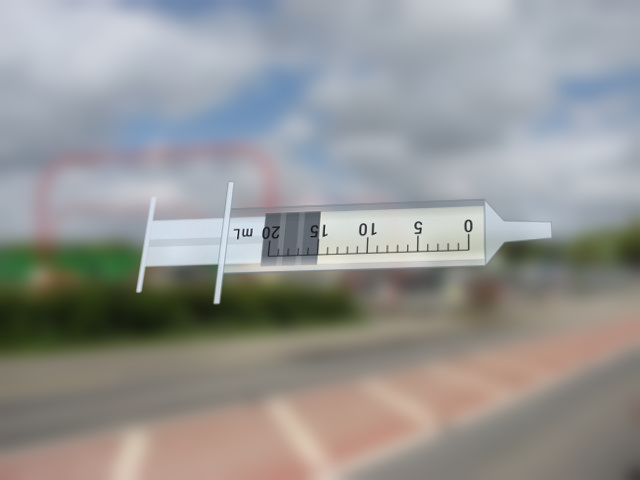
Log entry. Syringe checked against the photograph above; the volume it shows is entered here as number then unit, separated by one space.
15 mL
